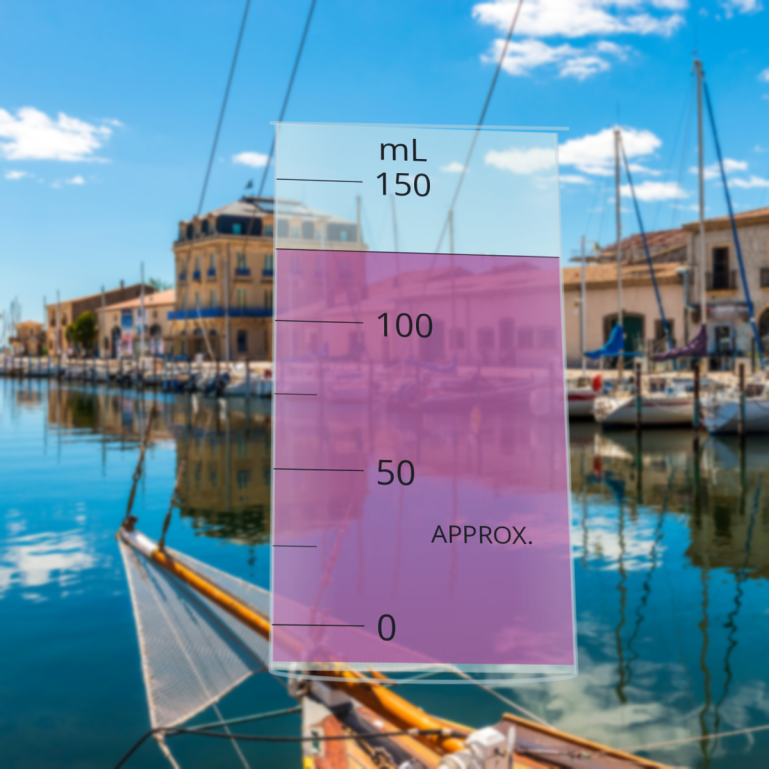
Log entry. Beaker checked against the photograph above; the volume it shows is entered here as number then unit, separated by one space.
125 mL
